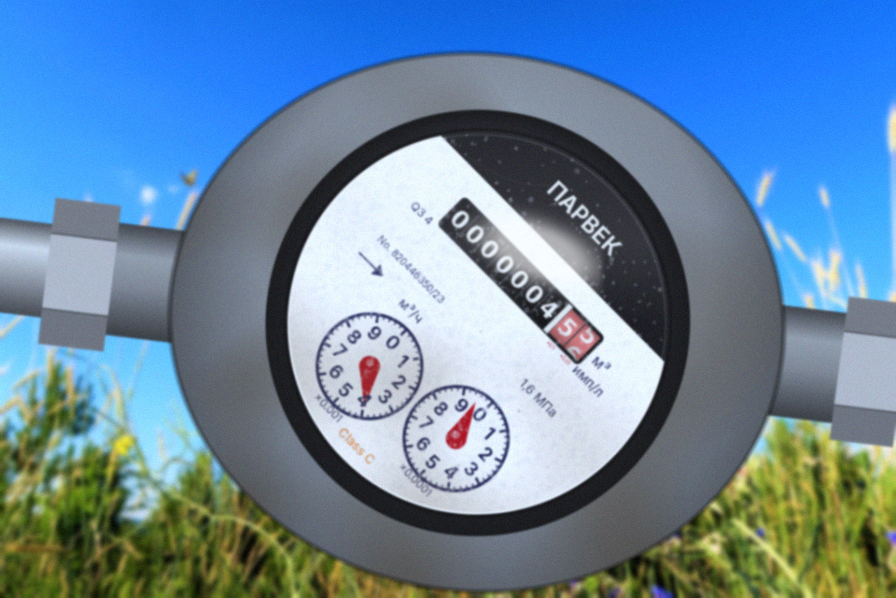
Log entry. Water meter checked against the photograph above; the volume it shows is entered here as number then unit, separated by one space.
4.5539 m³
